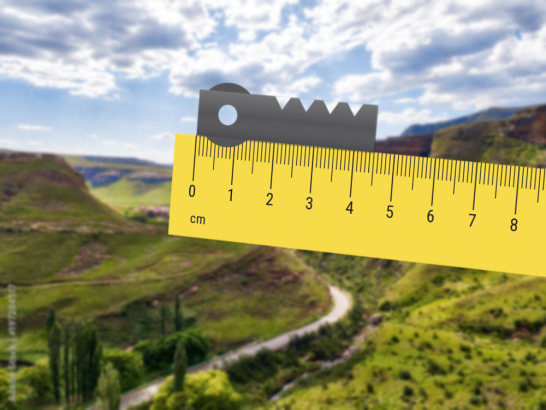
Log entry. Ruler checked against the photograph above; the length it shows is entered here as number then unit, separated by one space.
4.5 cm
